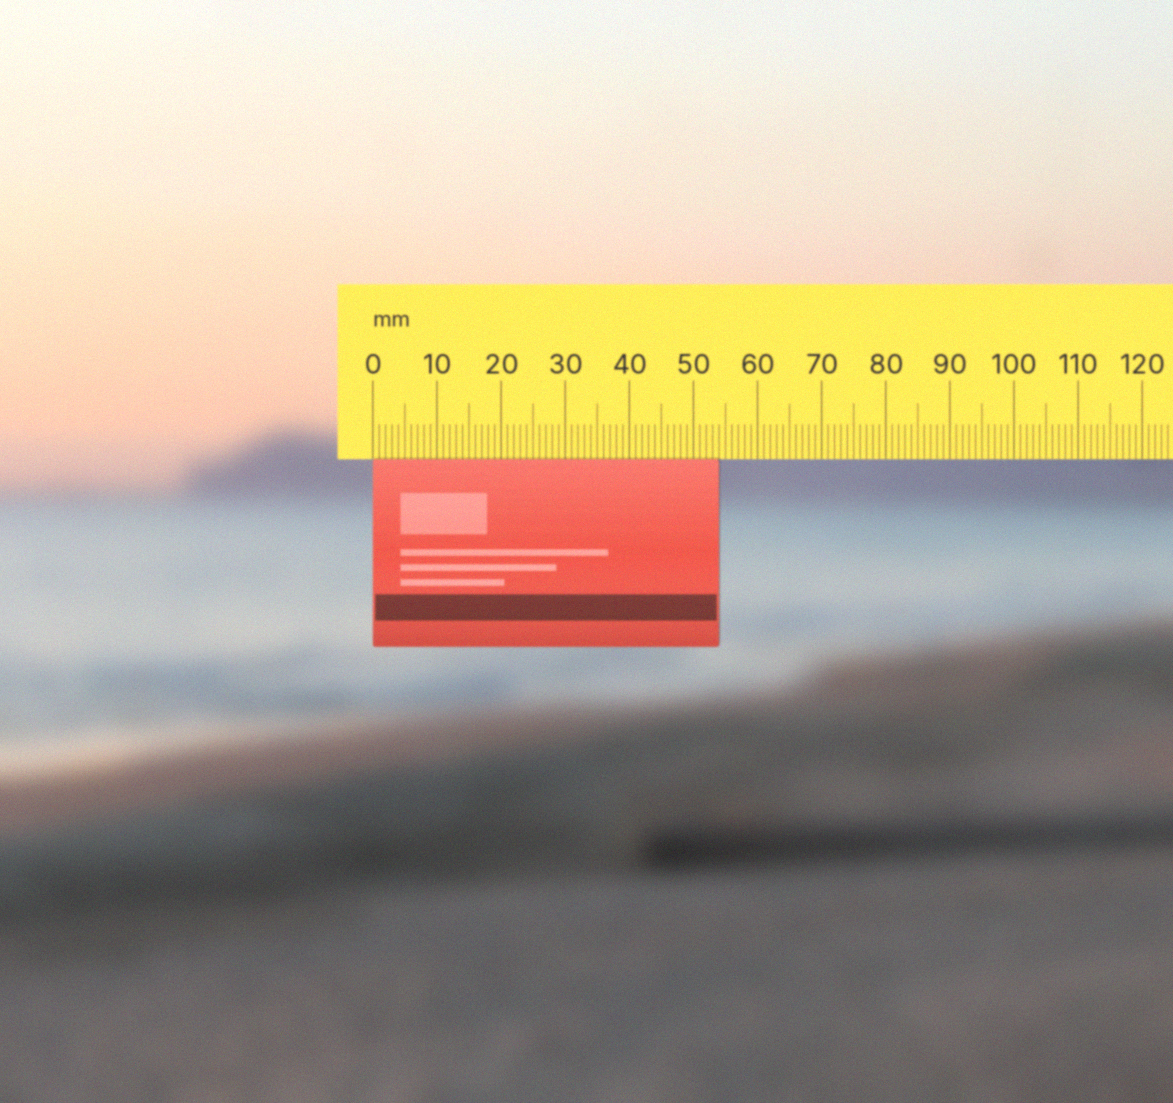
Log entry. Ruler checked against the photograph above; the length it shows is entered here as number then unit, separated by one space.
54 mm
